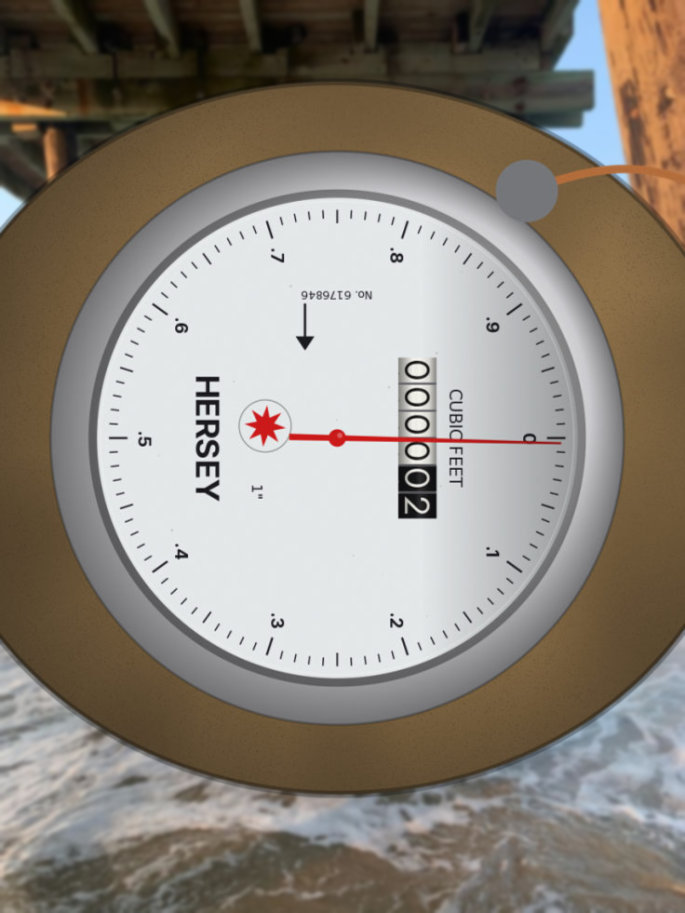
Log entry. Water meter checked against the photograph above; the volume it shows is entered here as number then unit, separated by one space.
2.00 ft³
